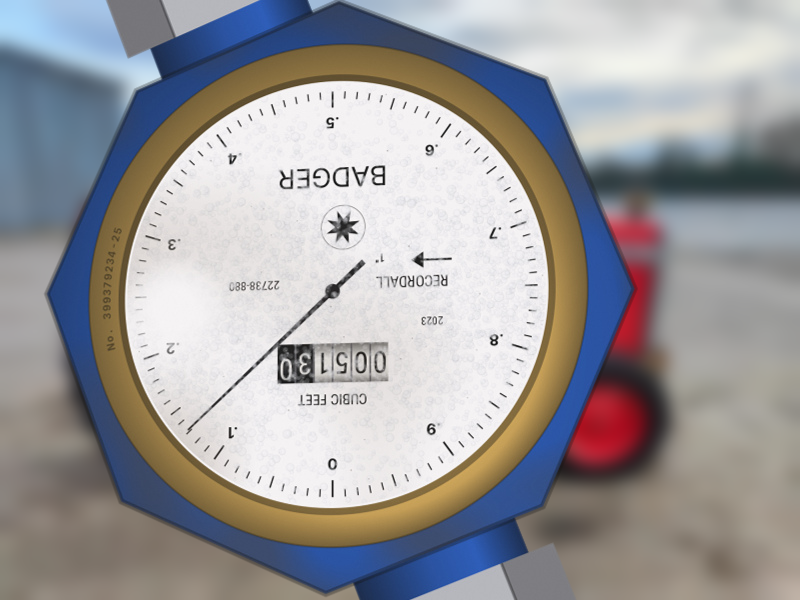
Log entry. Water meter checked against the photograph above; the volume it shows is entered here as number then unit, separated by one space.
5130.13 ft³
